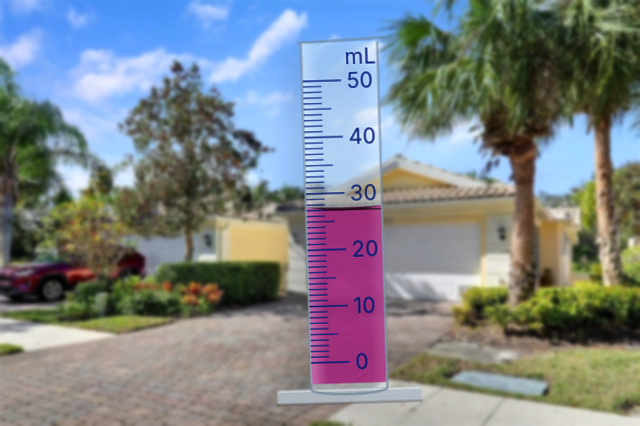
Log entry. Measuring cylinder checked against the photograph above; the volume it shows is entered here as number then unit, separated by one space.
27 mL
